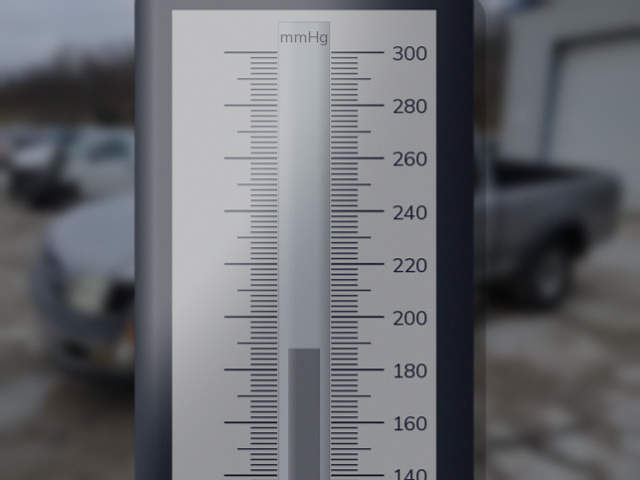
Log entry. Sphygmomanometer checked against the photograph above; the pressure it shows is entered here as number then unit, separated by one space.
188 mmHg
